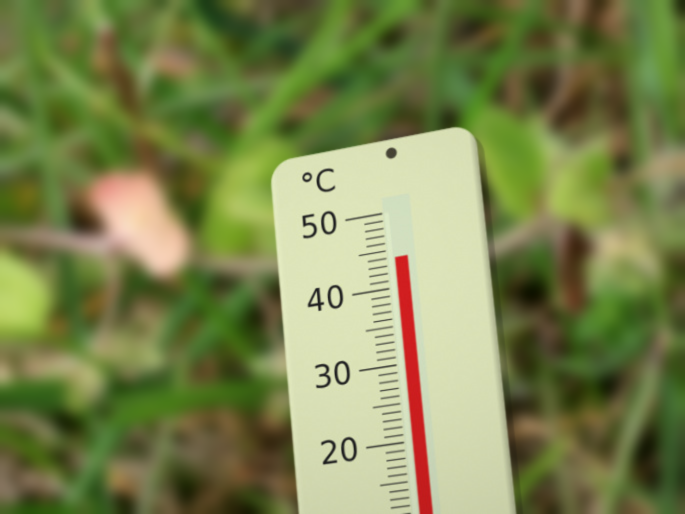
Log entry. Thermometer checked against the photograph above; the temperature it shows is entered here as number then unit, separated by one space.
44 °C
